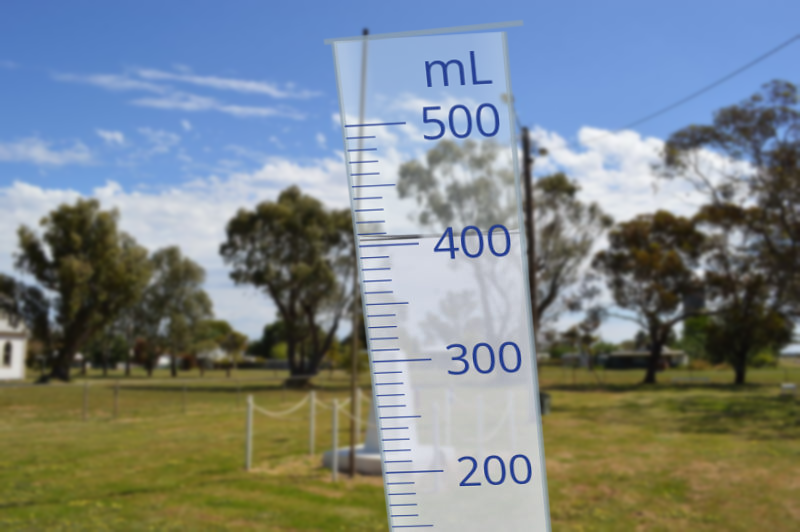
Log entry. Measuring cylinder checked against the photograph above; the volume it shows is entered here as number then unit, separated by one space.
405 mL
